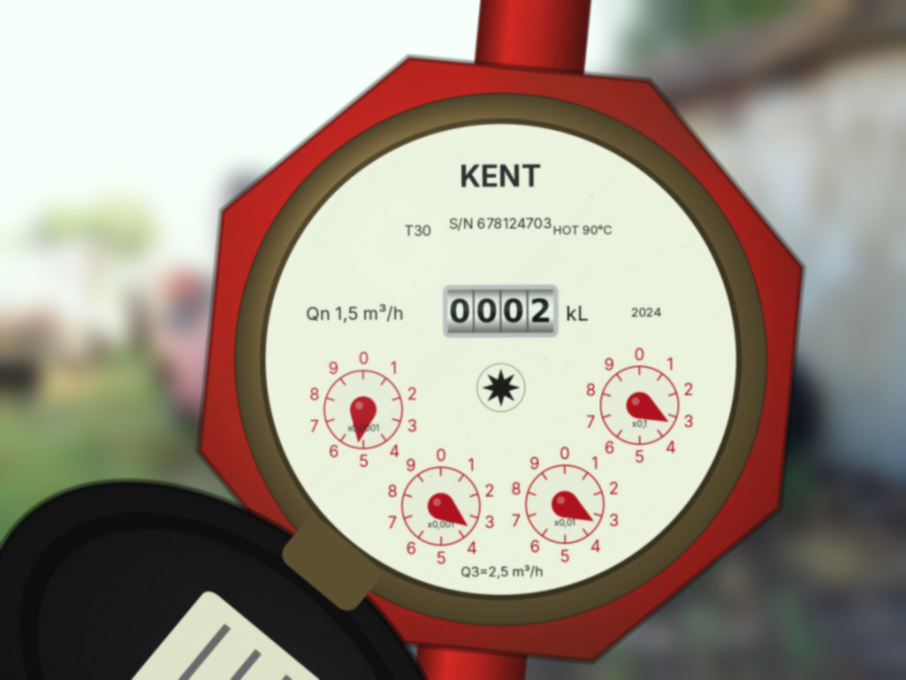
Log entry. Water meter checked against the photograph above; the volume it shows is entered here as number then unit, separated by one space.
2.3335 kL
